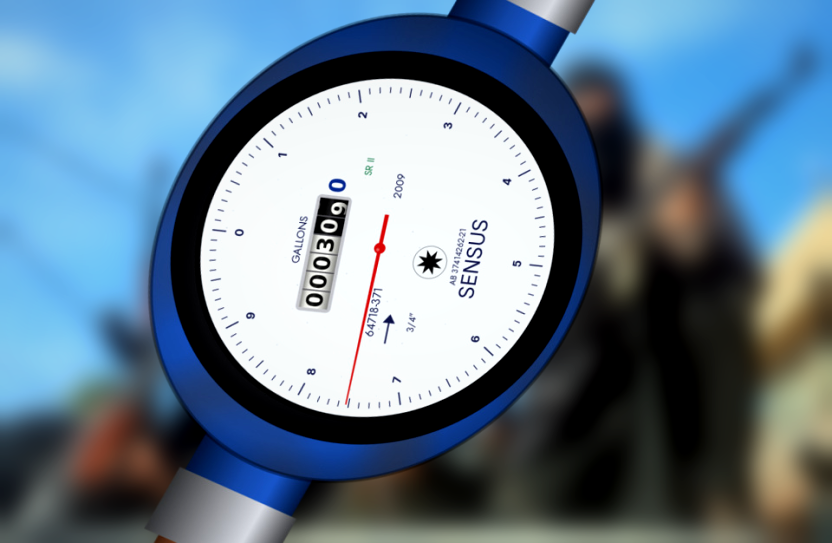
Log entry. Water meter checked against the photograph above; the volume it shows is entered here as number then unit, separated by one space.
3087.5 gal
